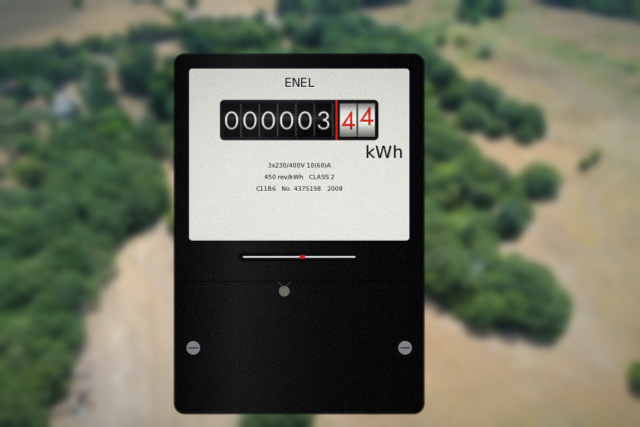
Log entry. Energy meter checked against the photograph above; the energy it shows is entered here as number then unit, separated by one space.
3.44 kWh
